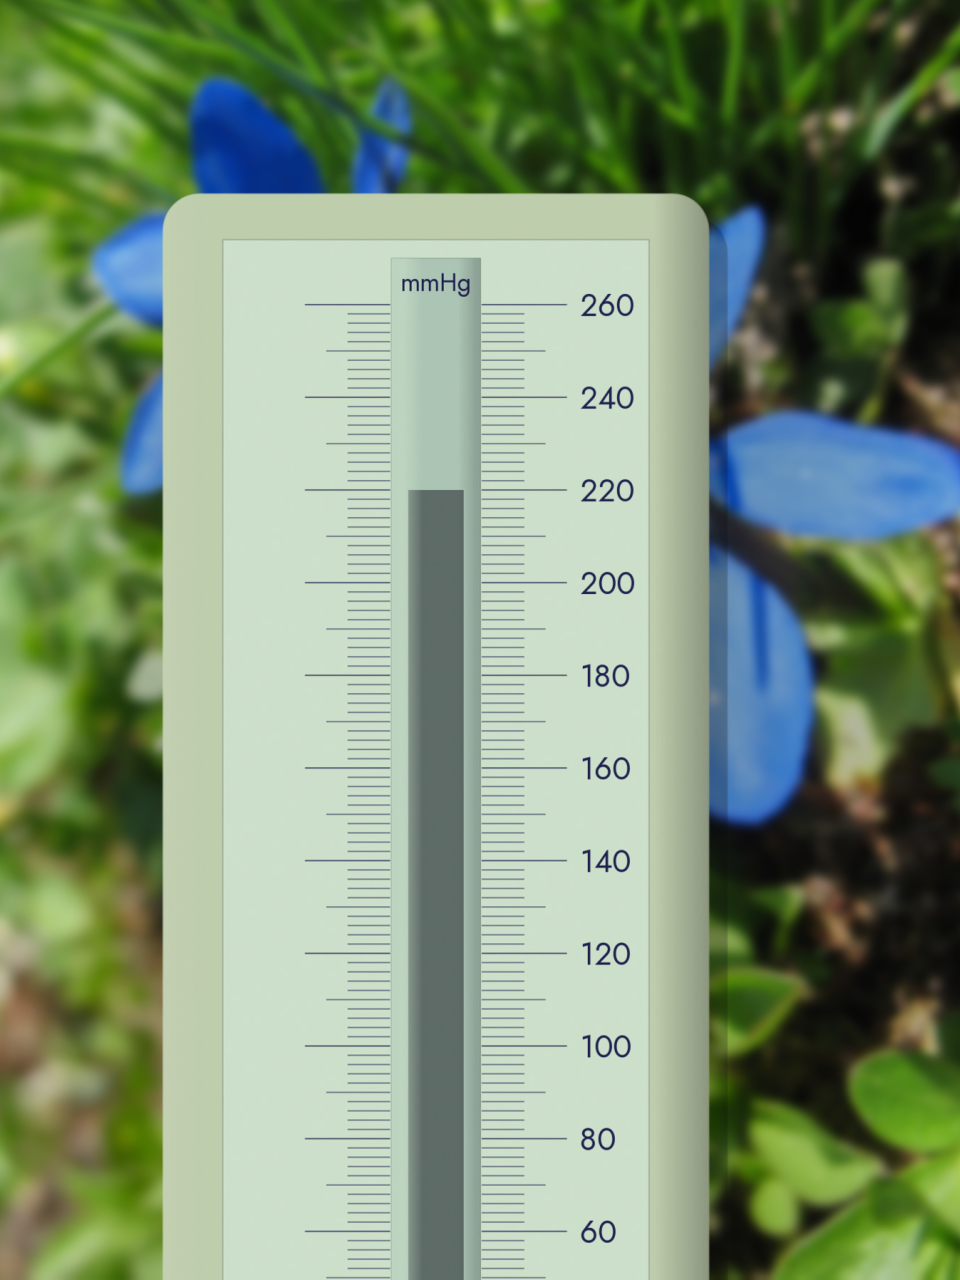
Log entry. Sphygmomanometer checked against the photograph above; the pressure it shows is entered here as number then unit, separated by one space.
220 mmHg
